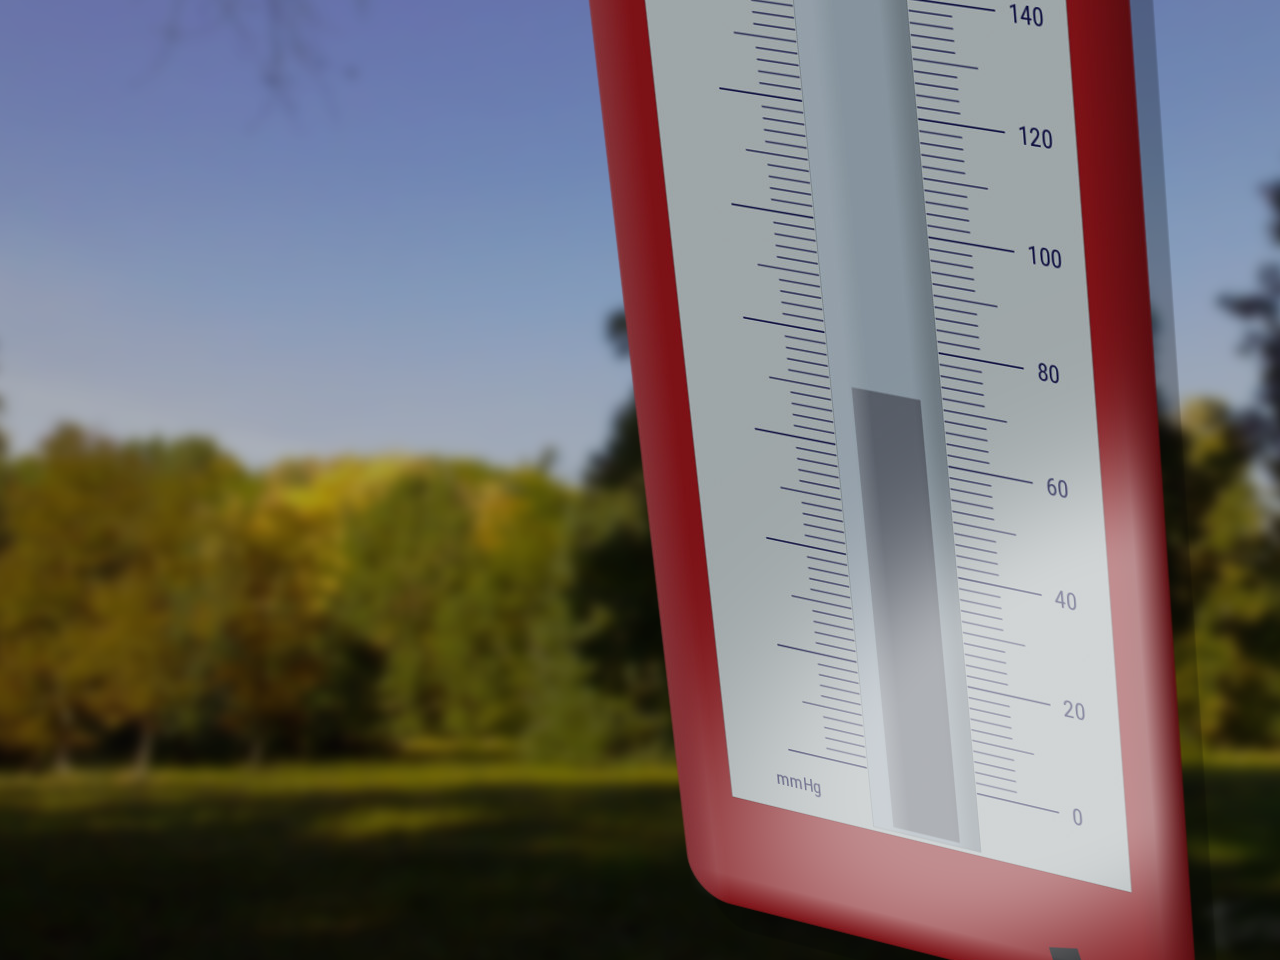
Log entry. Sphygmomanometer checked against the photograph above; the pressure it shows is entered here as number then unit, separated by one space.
71 mmHg
